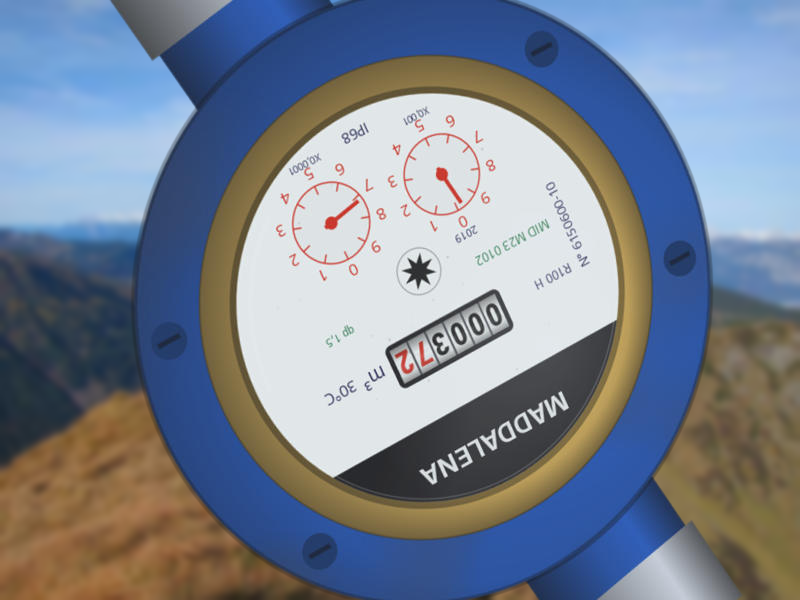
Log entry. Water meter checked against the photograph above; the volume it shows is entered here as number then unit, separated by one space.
3.7197 m³
